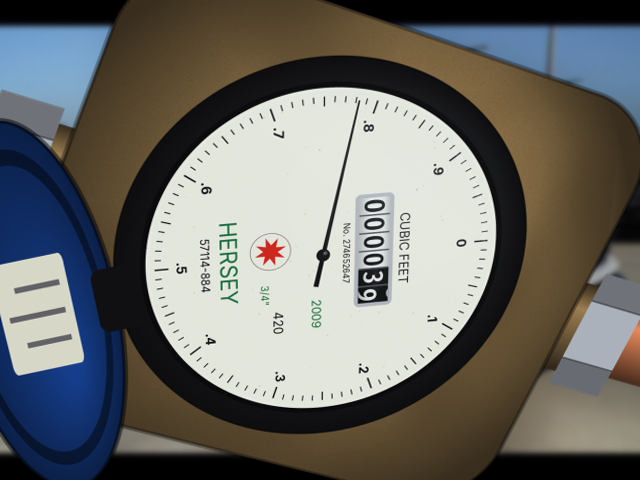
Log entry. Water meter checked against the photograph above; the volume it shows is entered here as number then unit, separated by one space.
38.78 ft³
